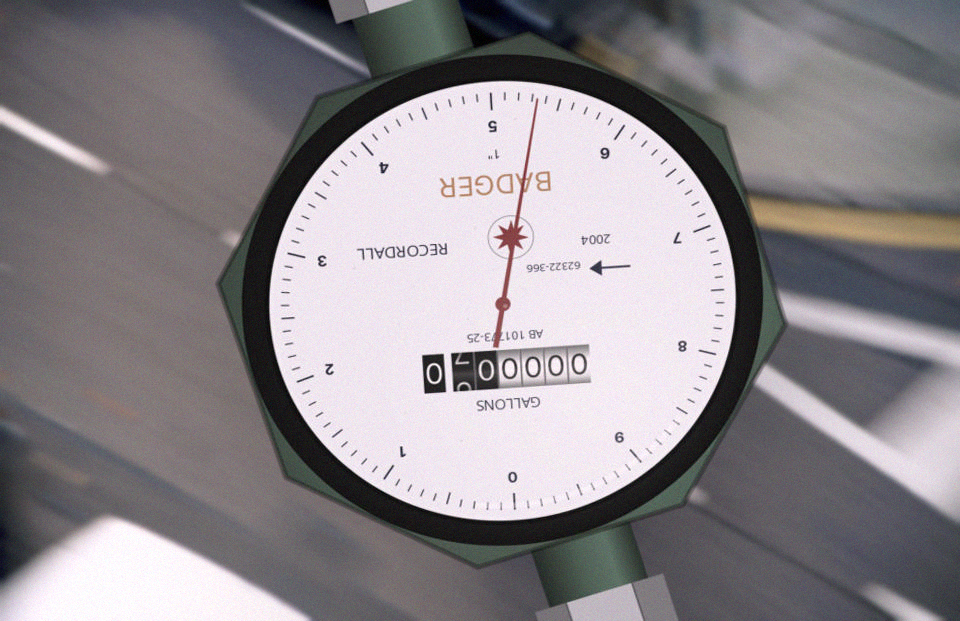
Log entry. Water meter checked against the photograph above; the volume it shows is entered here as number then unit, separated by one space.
65.3 gal
